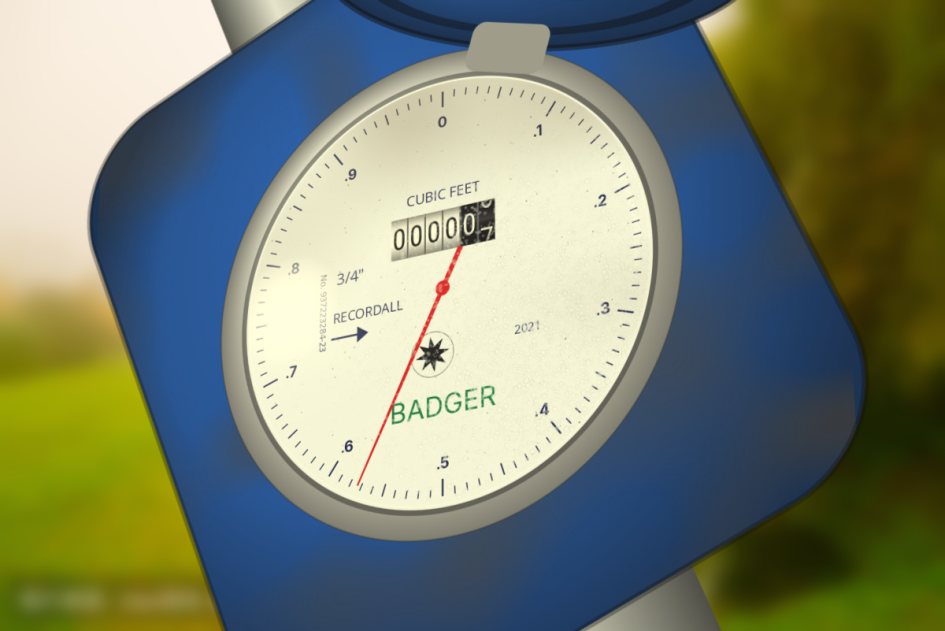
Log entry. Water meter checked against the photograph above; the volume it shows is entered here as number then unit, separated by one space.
6.57 ft³
